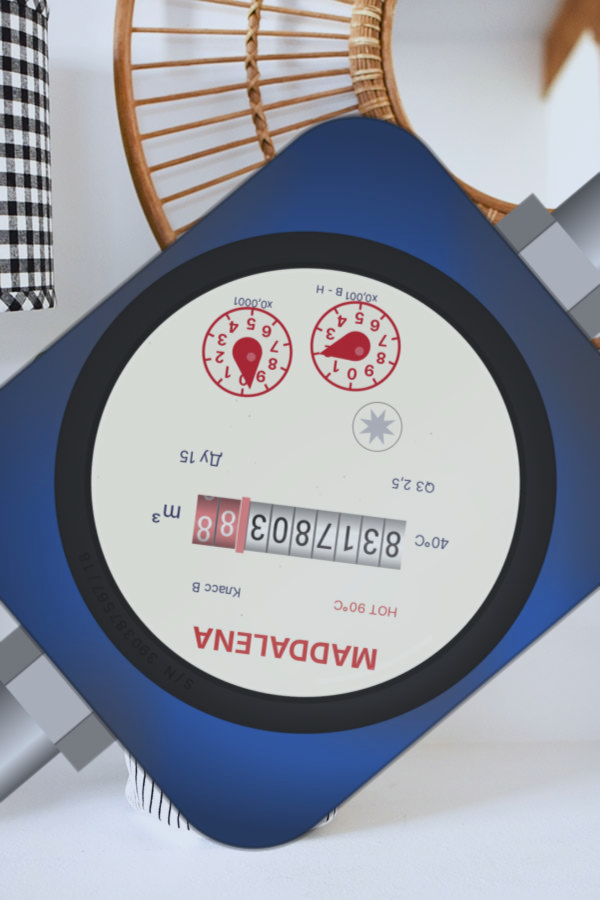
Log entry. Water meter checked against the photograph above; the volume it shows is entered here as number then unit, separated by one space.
8317803.8819 m³
